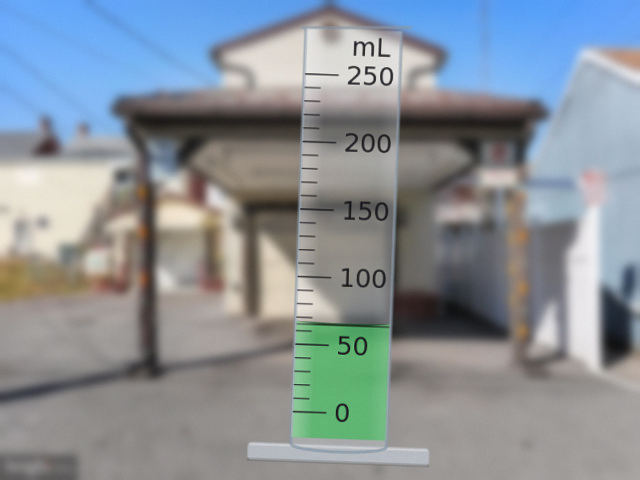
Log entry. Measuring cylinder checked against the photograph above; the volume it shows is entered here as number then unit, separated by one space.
65 mL
